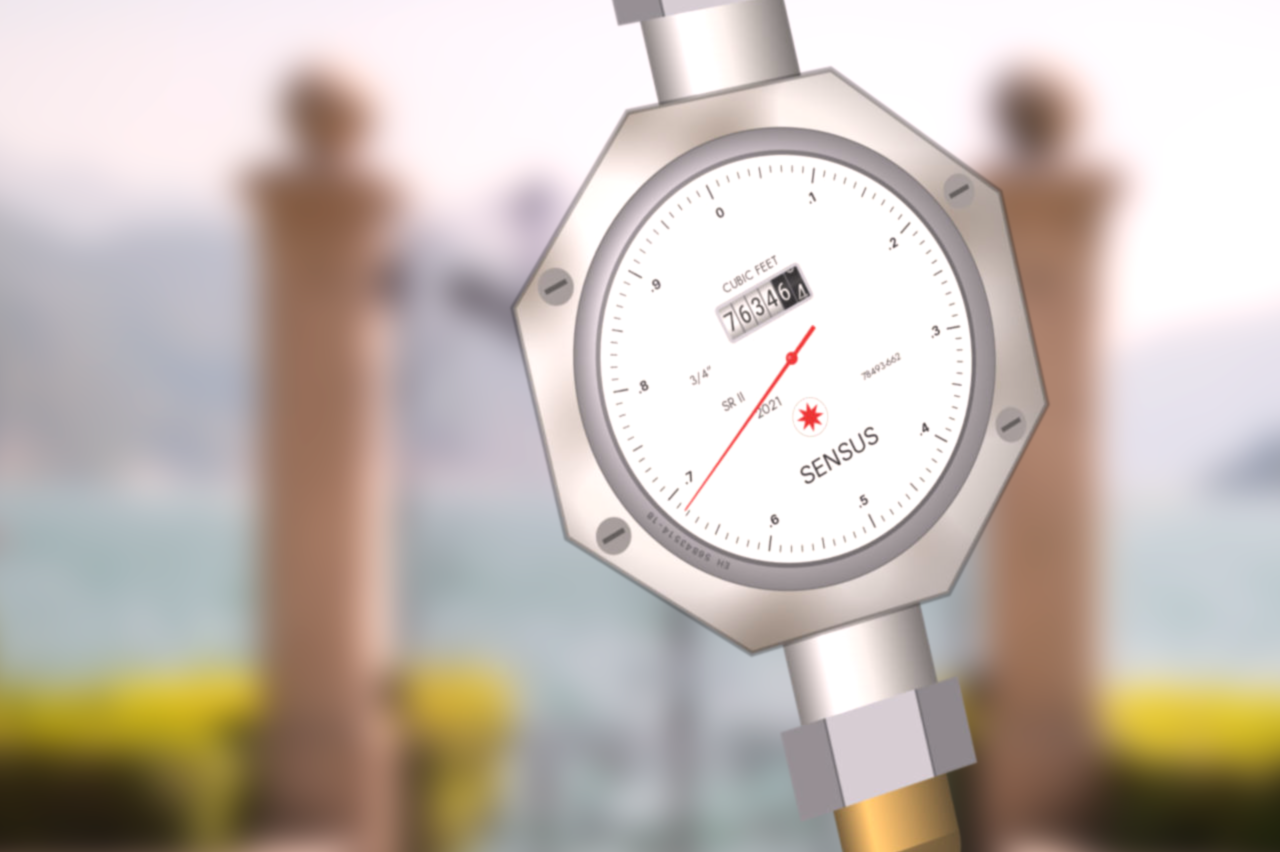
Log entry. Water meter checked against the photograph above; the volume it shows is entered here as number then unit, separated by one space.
763463.68 ft³
